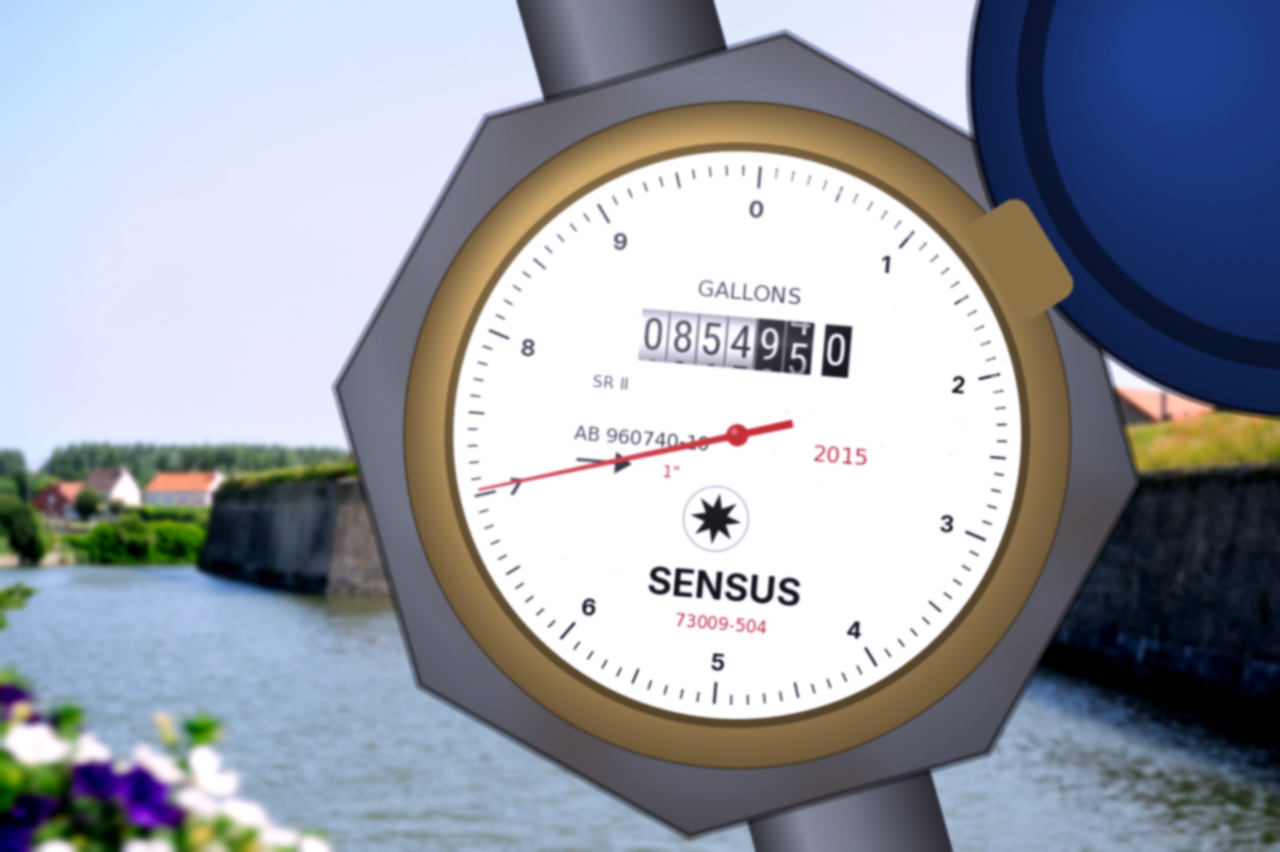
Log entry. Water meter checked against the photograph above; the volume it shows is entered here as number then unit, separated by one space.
854947.0 gal
